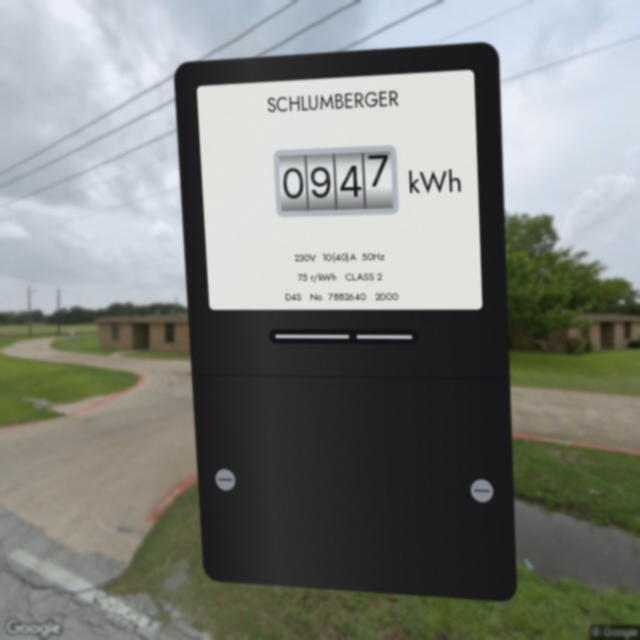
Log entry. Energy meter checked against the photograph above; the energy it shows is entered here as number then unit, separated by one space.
947 kWh
